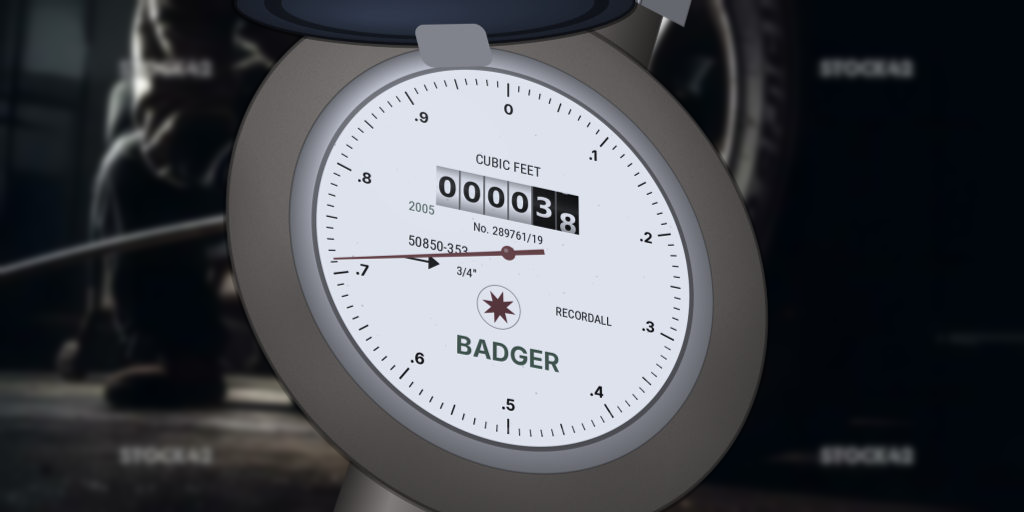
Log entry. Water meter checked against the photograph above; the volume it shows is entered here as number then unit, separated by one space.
37.71 ft³
